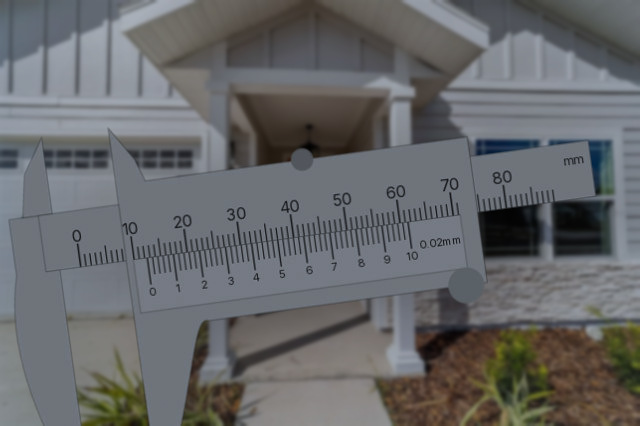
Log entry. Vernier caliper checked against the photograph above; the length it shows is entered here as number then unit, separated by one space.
12.5 mm
